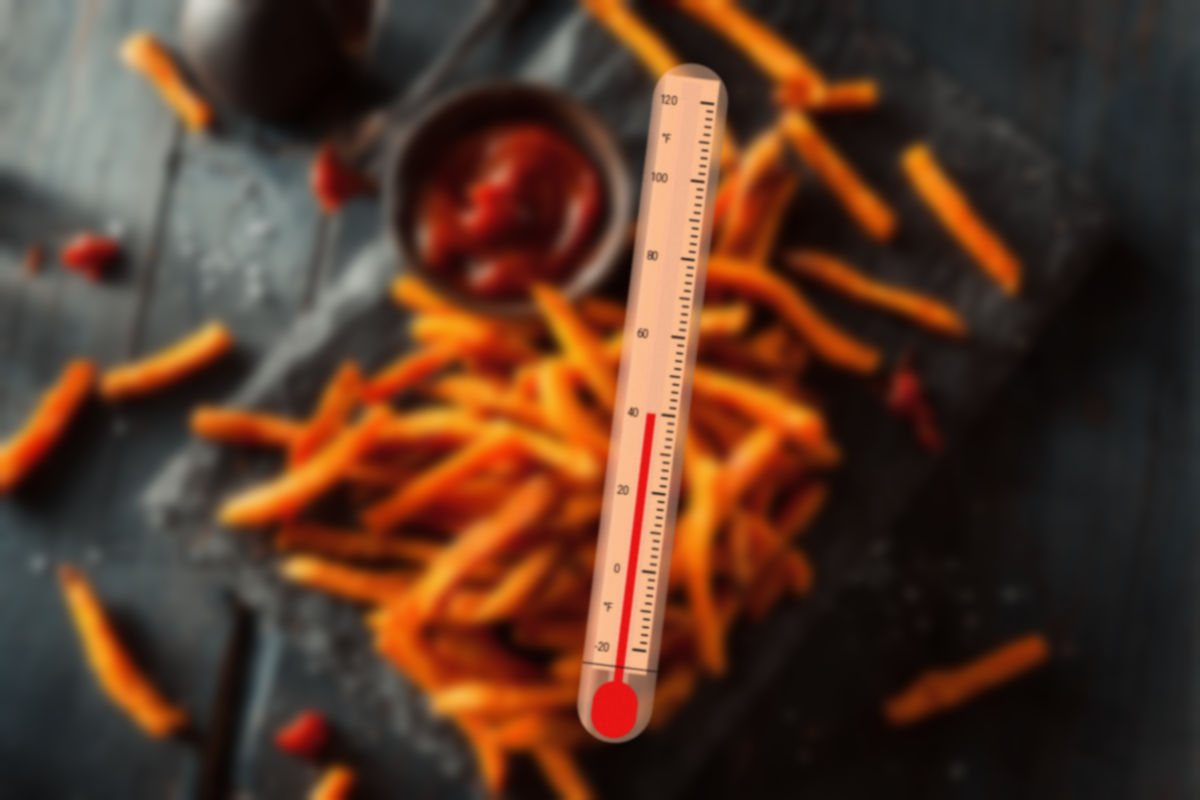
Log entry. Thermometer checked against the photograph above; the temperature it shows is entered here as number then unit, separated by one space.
40 °F
